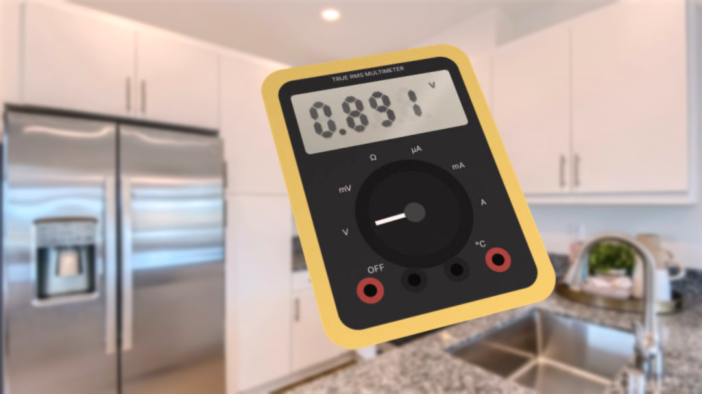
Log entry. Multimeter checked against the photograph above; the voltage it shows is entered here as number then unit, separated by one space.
0.891 V
